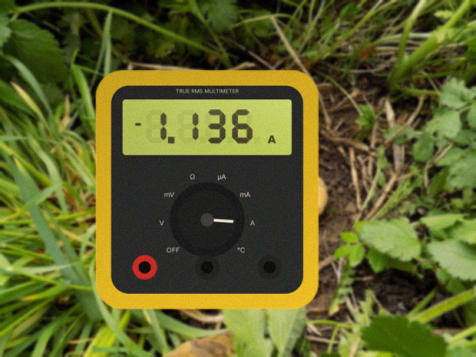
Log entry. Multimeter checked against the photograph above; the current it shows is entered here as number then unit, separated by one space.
-1.136 A
